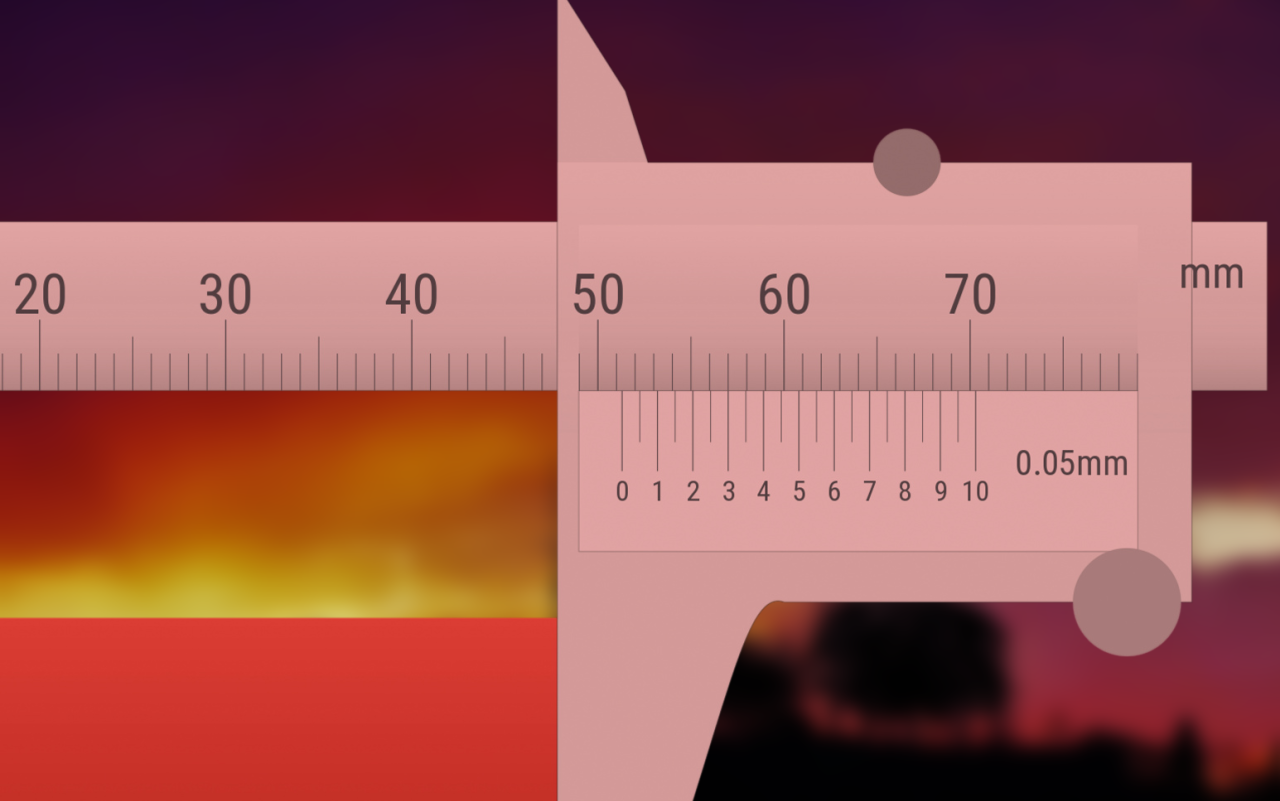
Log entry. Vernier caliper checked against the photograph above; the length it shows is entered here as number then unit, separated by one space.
51.3 mm
